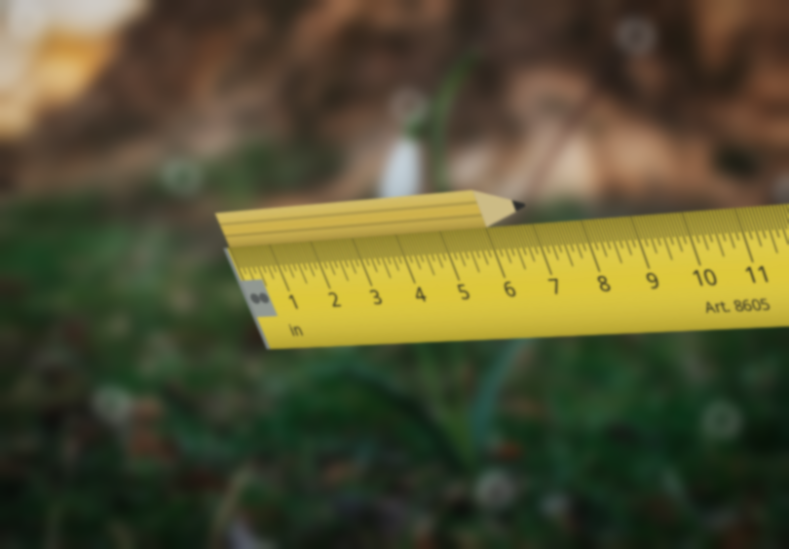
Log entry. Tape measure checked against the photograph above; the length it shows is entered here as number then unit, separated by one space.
7 in
